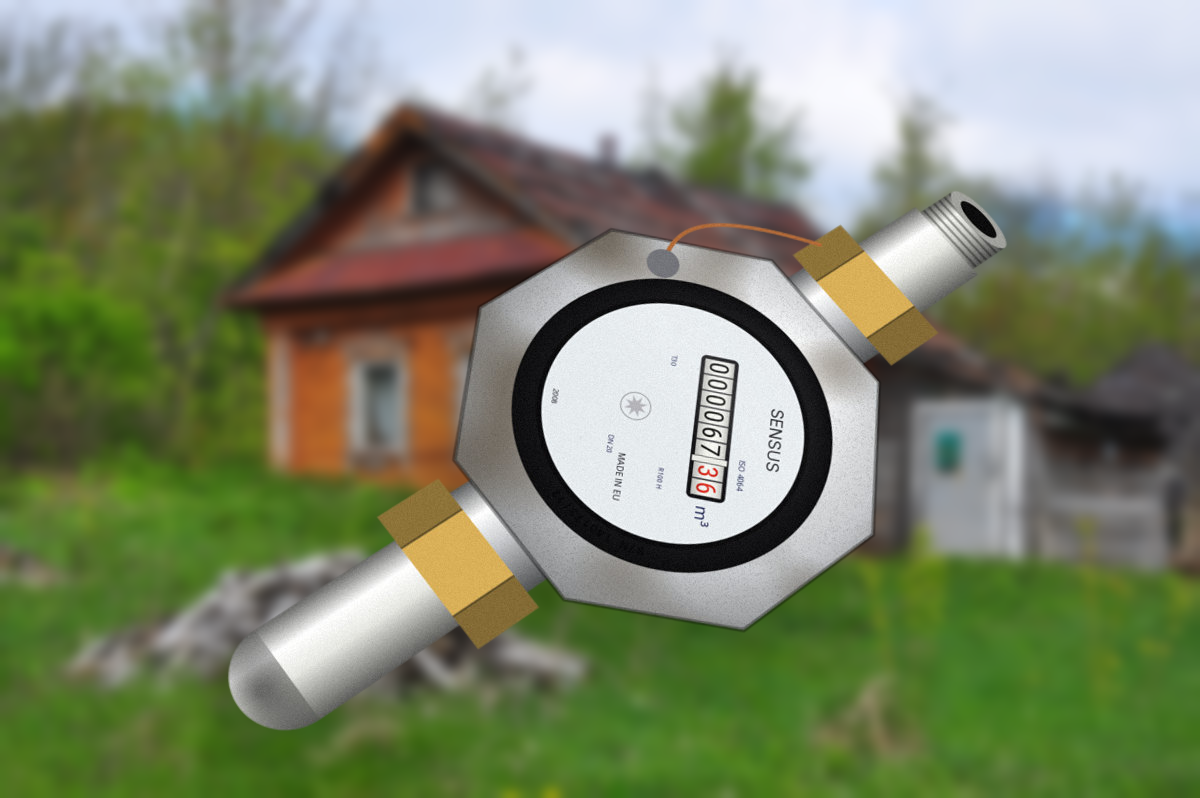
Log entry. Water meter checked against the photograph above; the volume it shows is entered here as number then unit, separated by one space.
67.36 m³
